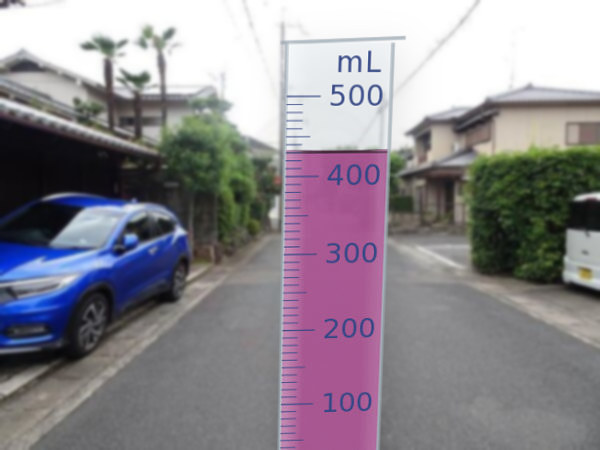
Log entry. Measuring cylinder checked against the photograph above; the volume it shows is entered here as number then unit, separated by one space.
430 mL
